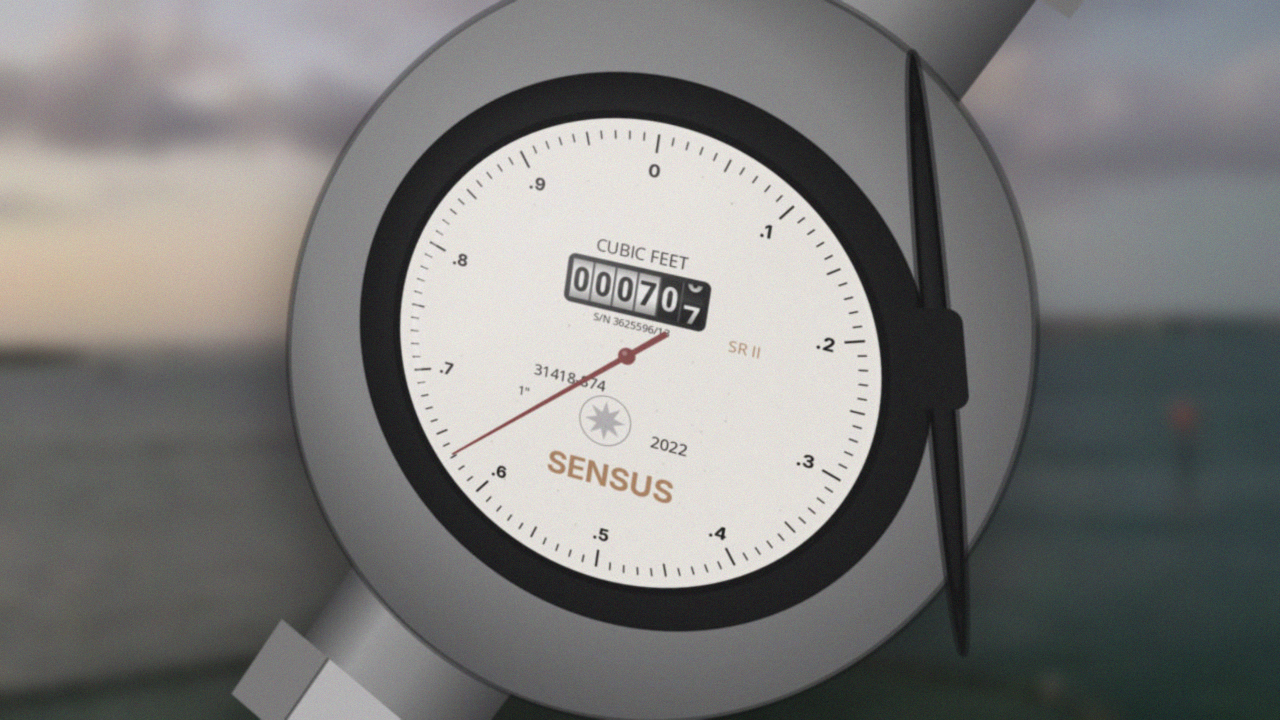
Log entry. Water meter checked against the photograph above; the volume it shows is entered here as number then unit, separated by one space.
706.63 ft³
